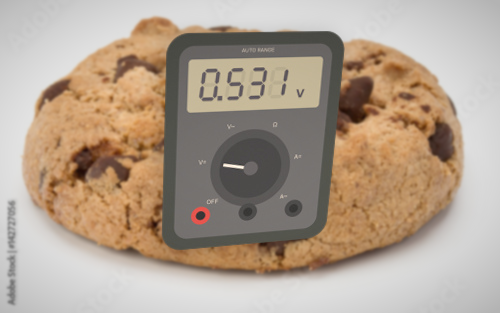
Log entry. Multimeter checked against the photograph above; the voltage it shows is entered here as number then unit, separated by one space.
0.531 V
